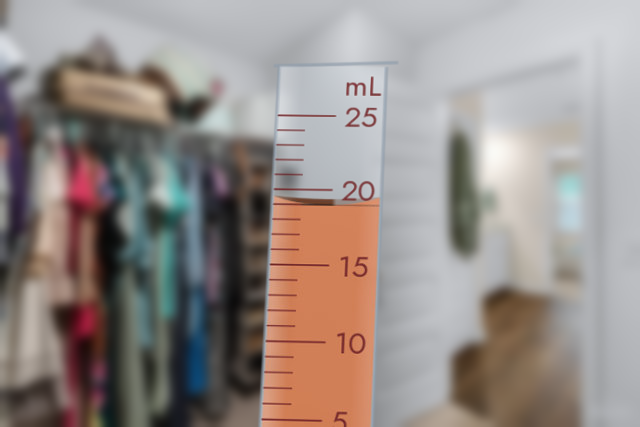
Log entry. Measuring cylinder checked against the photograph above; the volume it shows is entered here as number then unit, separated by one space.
19 mL
